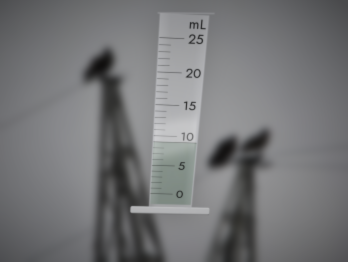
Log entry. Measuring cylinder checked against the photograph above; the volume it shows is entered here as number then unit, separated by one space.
9 mL
